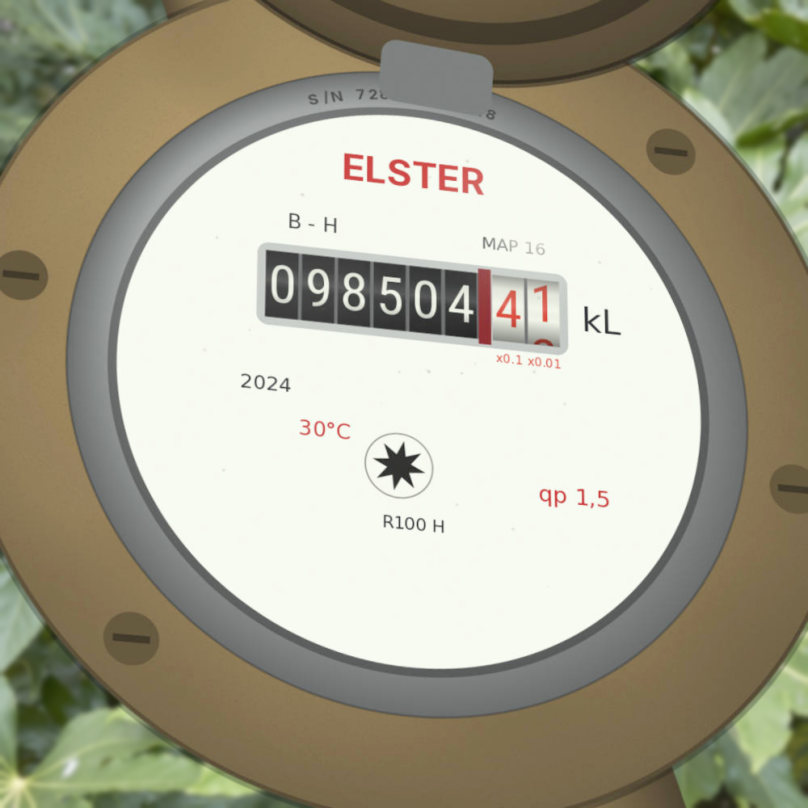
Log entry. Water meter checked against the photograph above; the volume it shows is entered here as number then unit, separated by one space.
98504.41 kL
